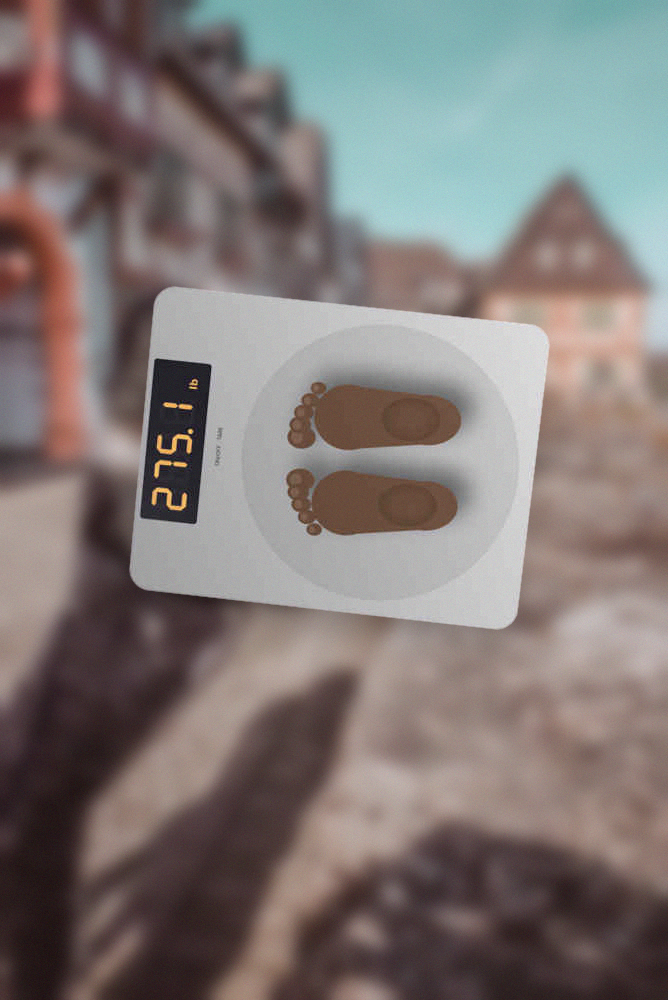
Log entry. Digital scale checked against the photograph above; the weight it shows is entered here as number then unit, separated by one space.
275.1 lb
